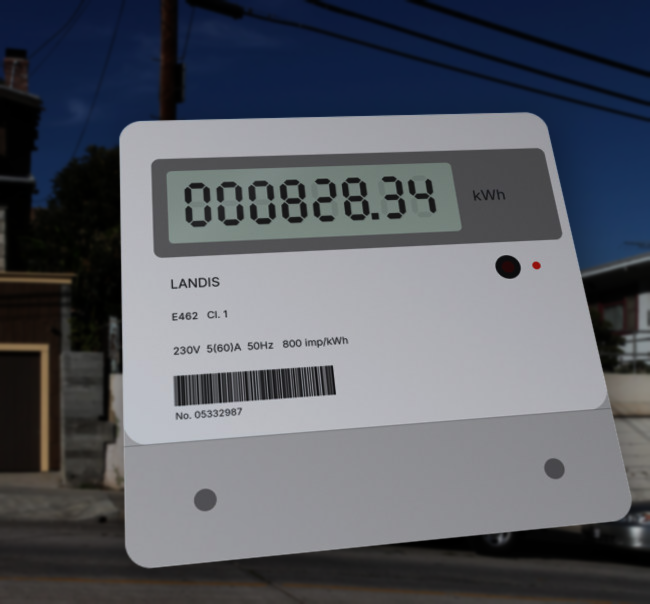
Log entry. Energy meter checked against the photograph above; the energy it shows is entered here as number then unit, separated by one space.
828.34 kWh
